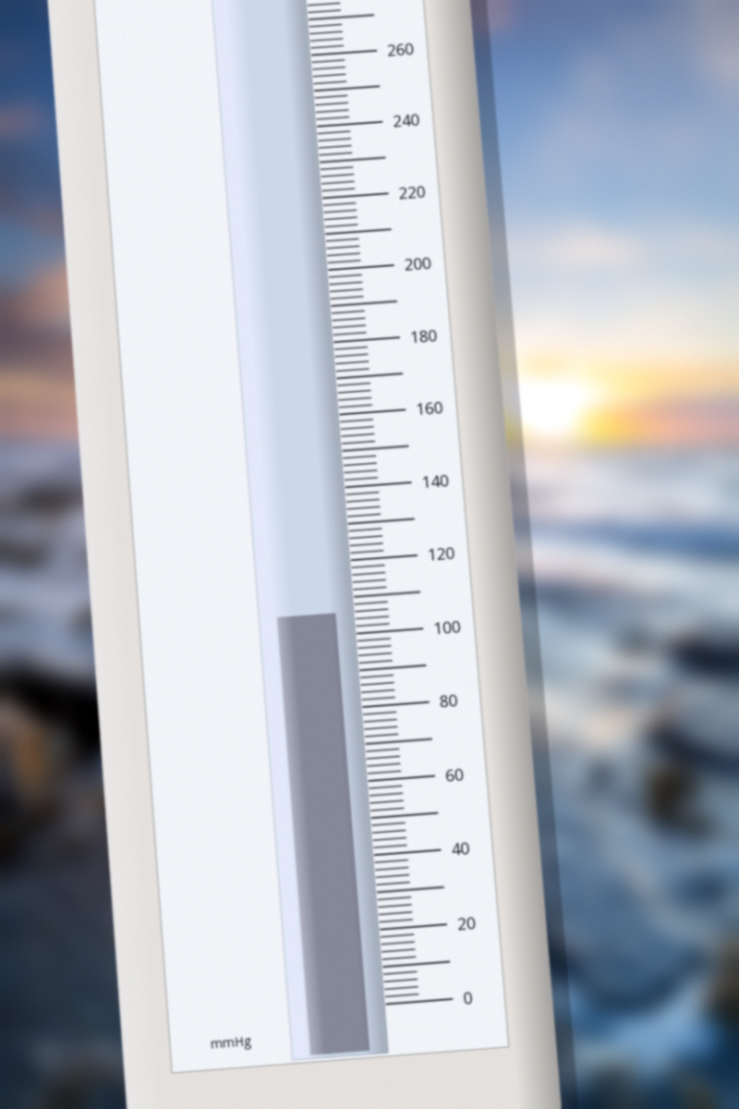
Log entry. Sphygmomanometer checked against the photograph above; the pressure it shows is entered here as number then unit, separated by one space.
106 mmHg
